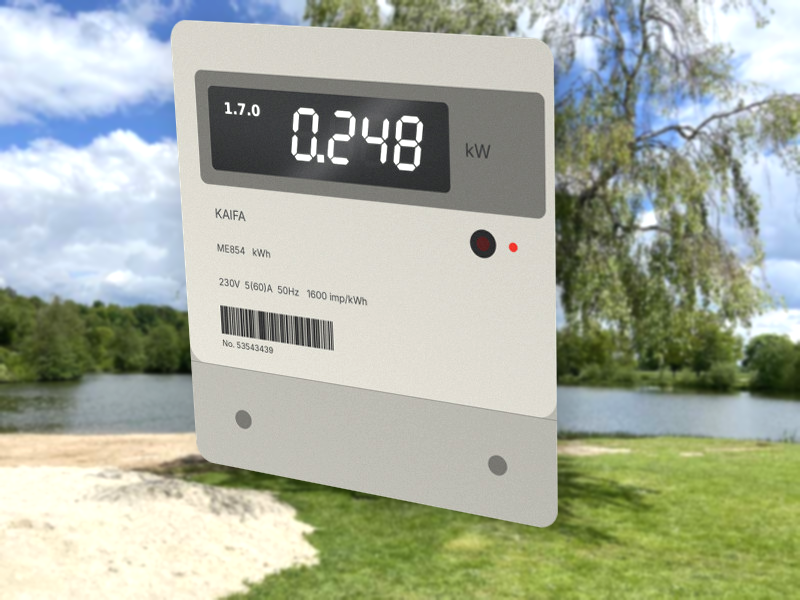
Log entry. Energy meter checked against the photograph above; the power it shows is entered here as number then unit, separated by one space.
0.248 kW
